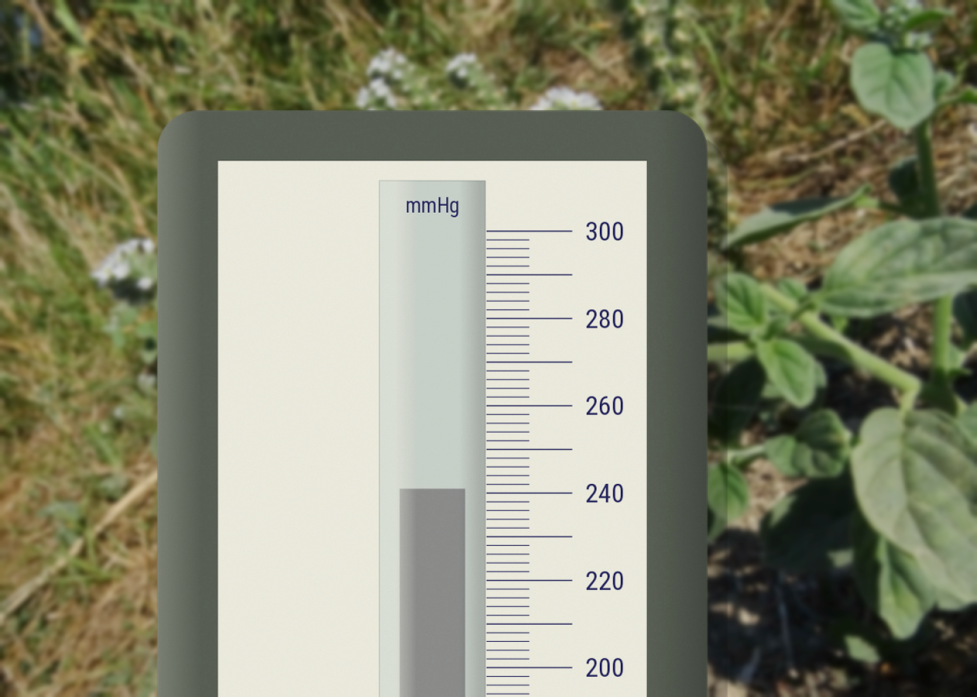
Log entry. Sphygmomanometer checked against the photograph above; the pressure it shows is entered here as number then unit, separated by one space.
241 mmHg
